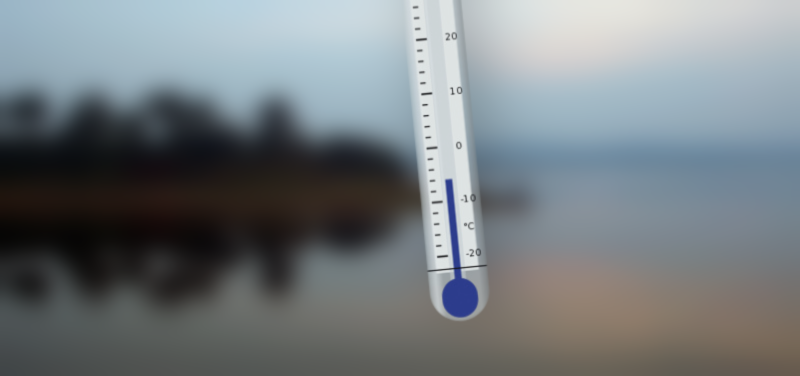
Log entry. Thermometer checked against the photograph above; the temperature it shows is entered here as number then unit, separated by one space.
-6 °C
